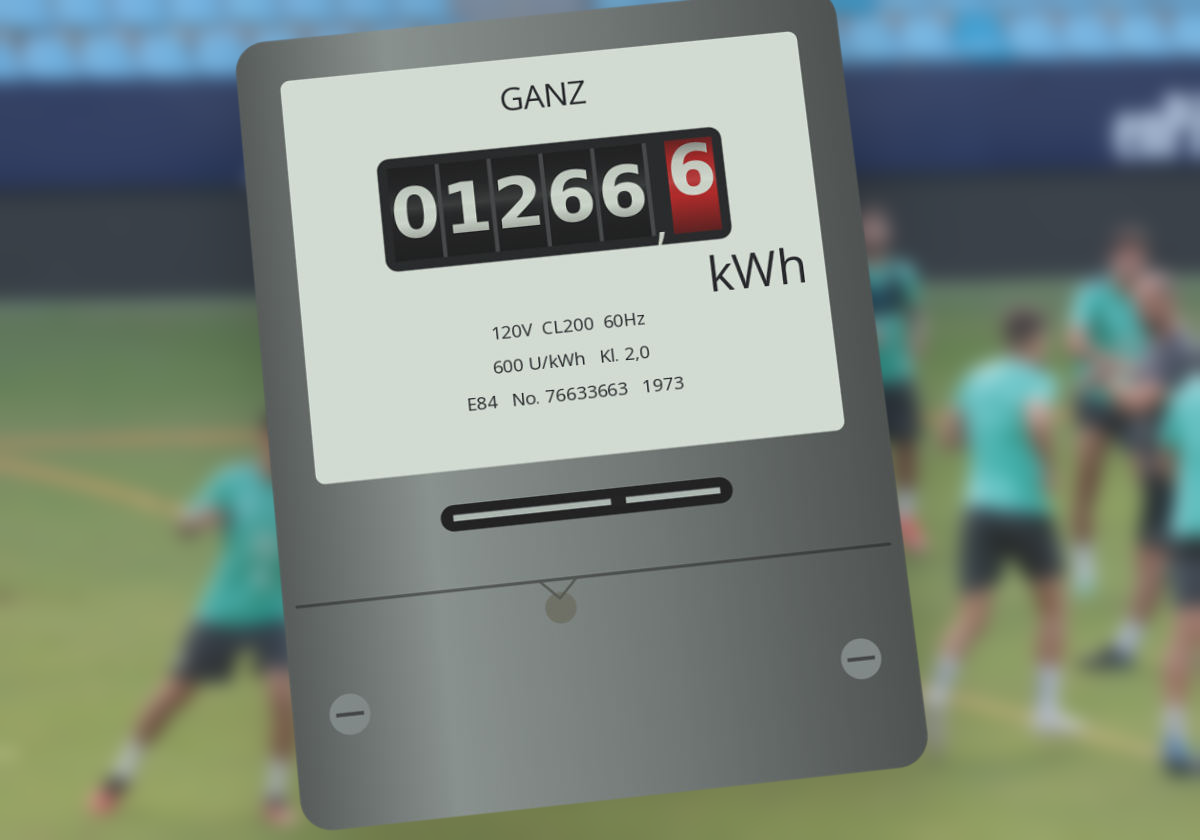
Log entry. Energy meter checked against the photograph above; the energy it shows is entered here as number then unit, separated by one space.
1266.6 kWh
